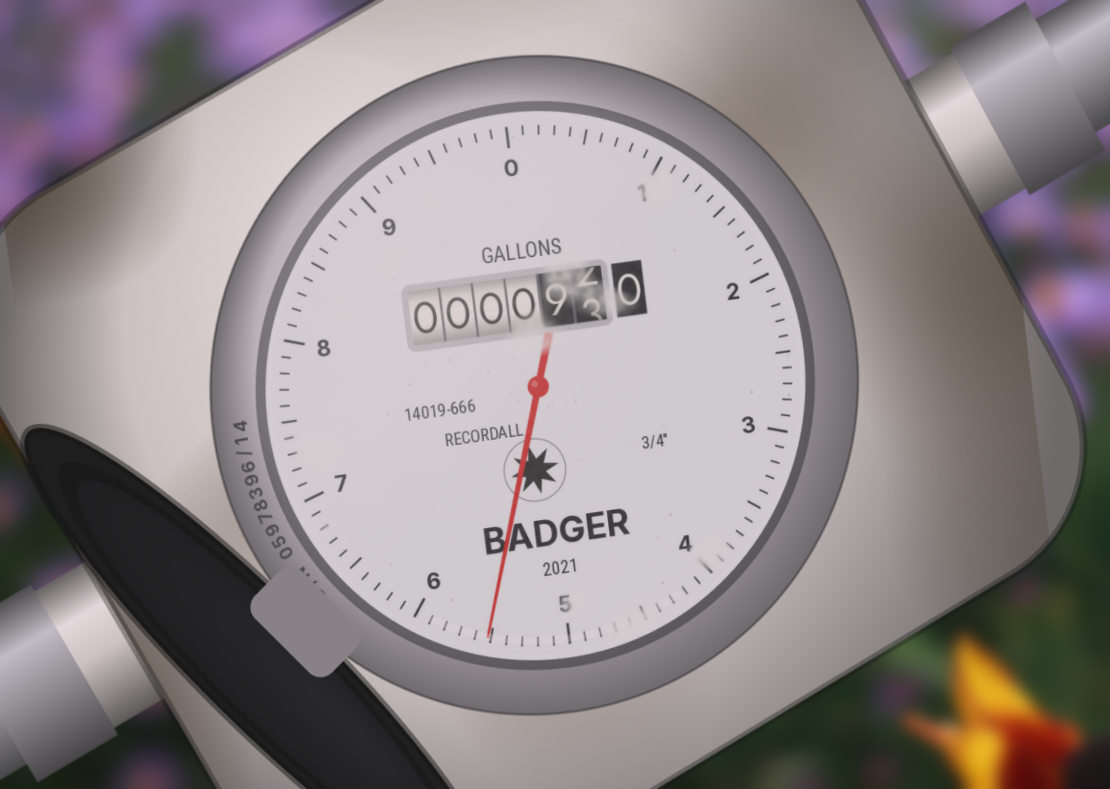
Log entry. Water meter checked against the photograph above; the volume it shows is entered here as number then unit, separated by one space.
925.5 gal
